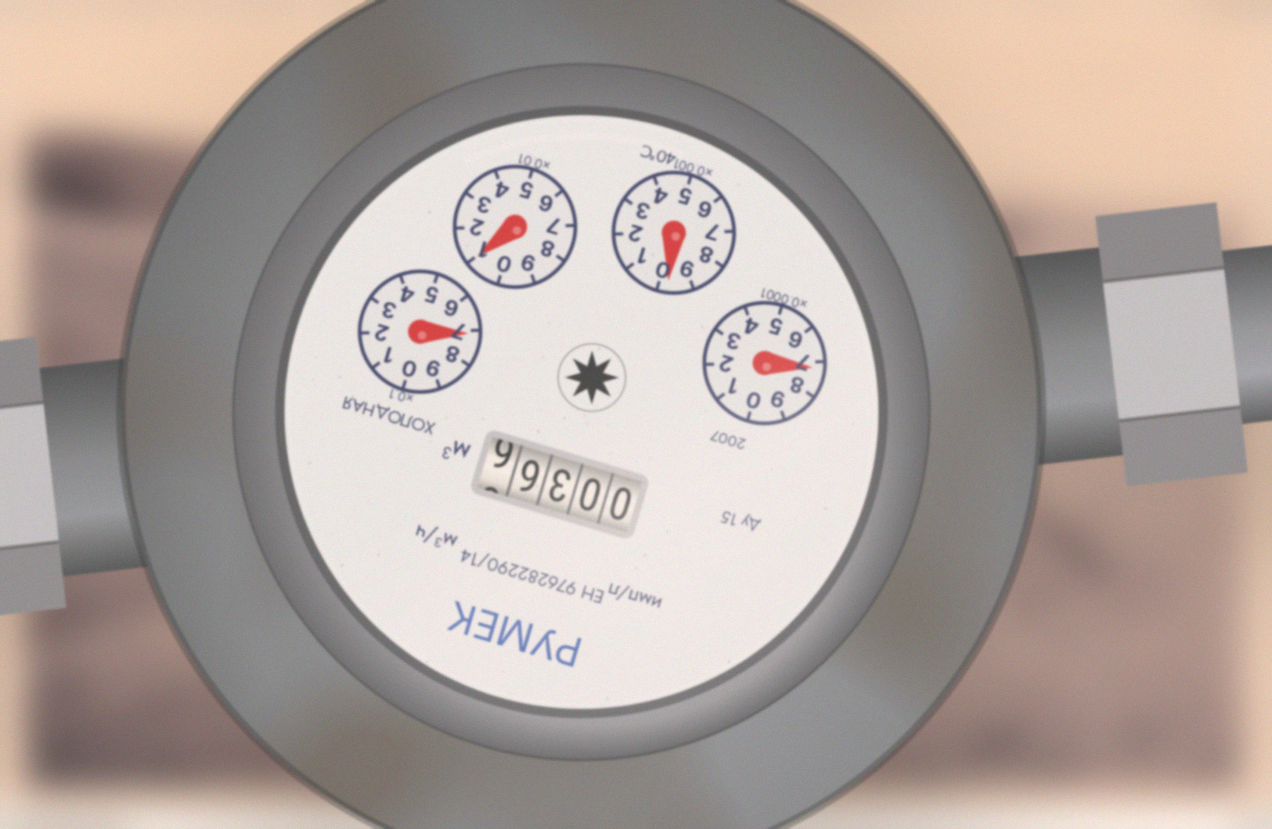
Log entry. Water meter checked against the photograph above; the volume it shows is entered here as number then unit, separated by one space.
365.7097 m³
